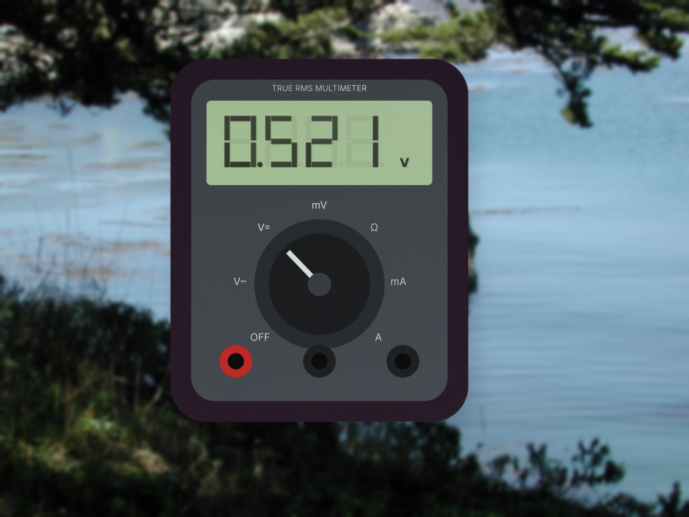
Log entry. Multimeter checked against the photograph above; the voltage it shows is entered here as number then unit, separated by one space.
0.521 V
